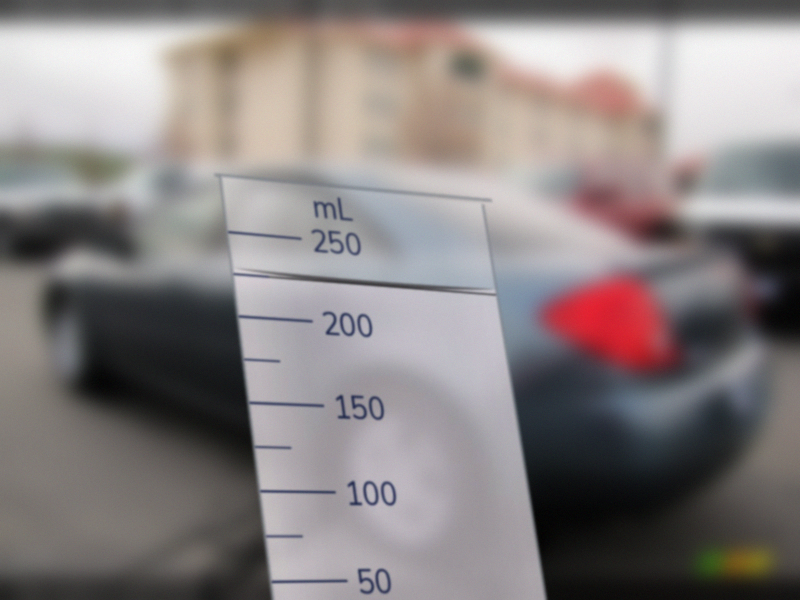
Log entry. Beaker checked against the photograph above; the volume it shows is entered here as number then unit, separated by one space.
225 mL
